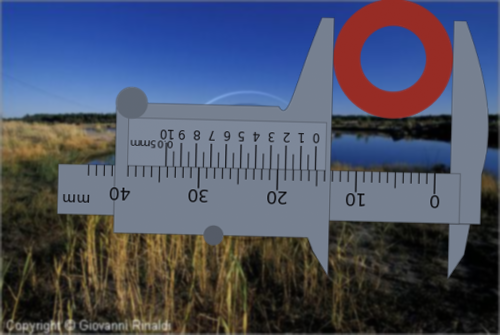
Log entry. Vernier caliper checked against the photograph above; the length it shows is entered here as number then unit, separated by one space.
15.2 mm
